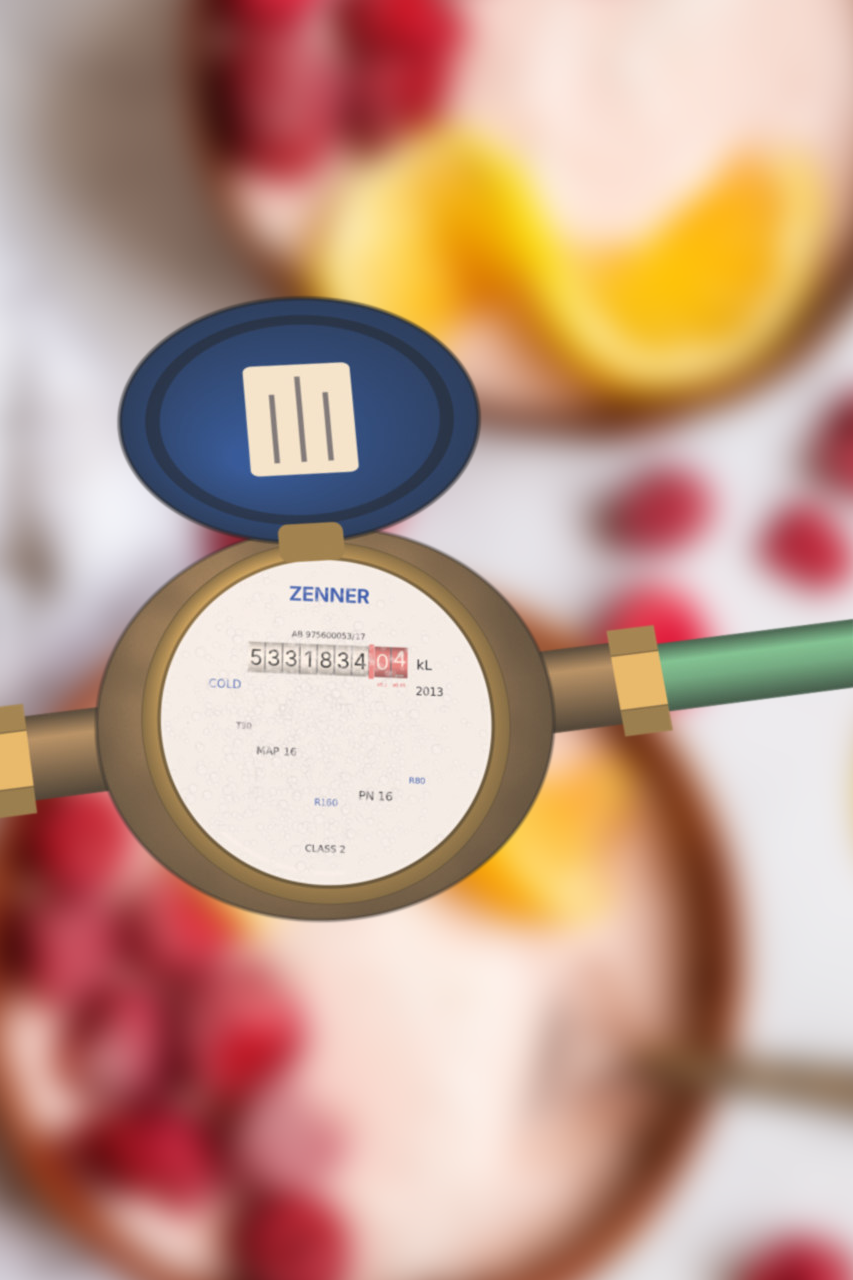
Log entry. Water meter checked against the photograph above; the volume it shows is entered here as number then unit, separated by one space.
5331834.04 kL
